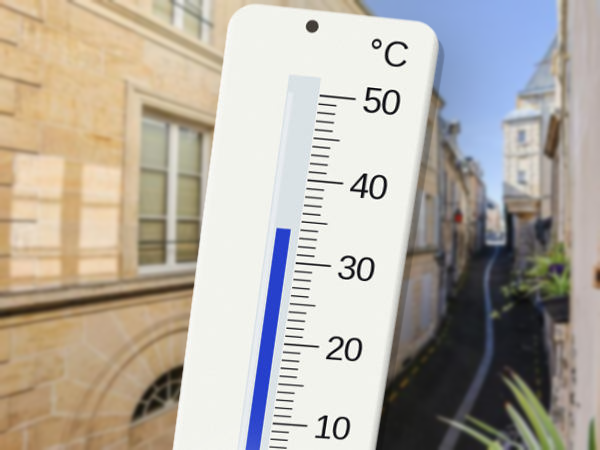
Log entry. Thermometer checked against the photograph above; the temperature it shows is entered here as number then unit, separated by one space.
34 °C
